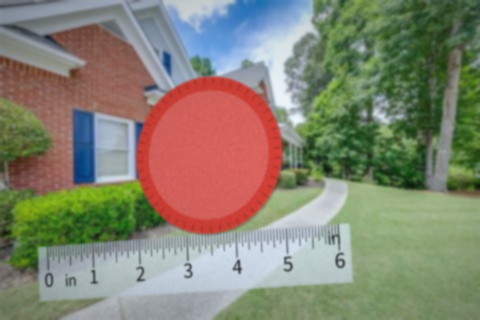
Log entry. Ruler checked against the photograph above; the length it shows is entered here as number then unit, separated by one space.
3 in
